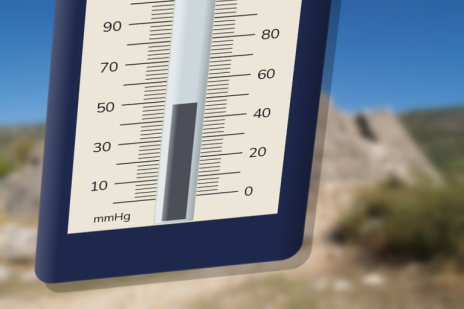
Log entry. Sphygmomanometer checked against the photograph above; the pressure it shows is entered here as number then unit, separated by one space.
48 mmHg
